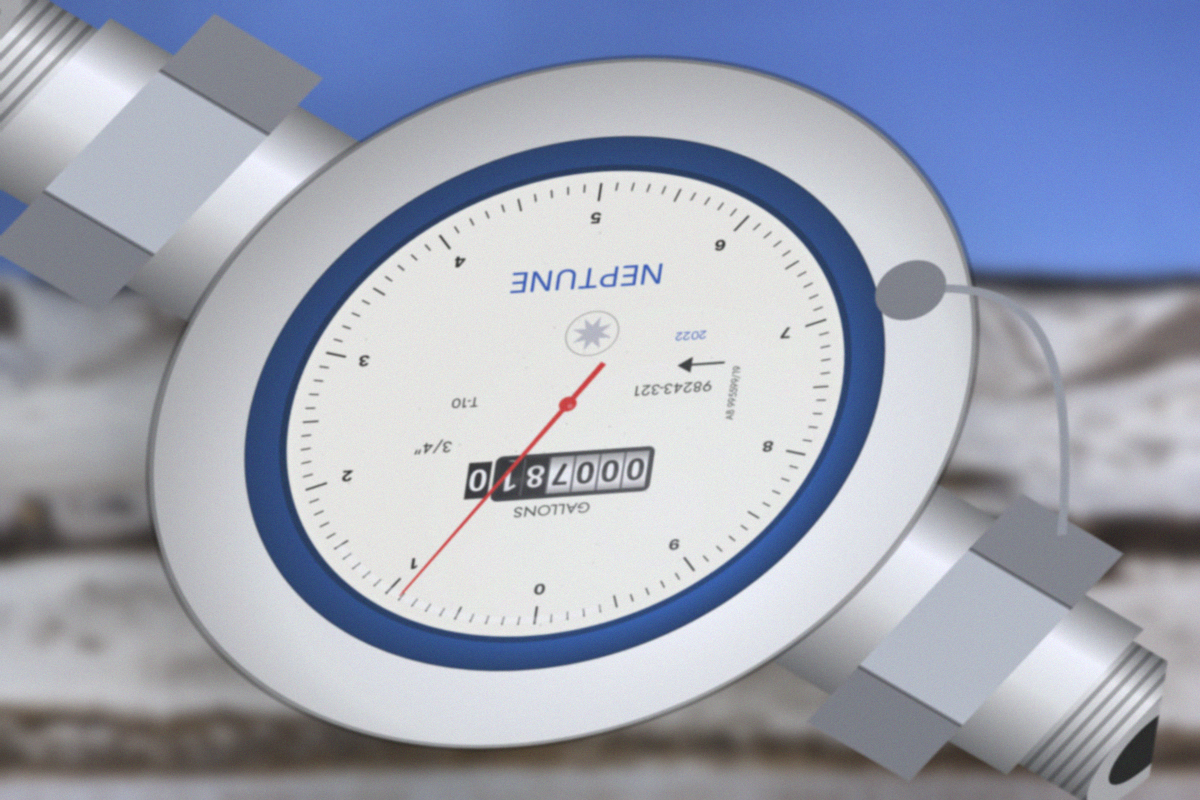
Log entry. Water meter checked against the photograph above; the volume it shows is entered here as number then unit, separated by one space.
7810.9 gal
